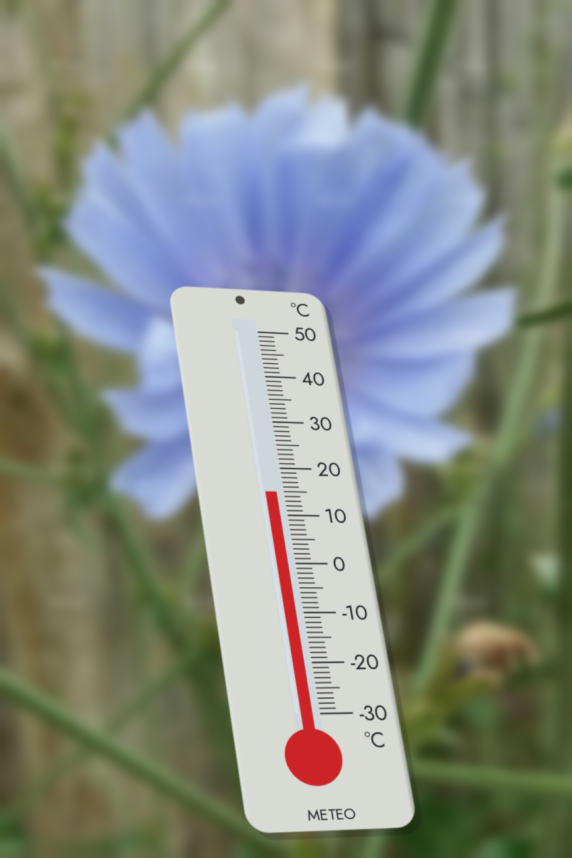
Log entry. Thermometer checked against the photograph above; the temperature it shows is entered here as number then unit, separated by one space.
15 °C
